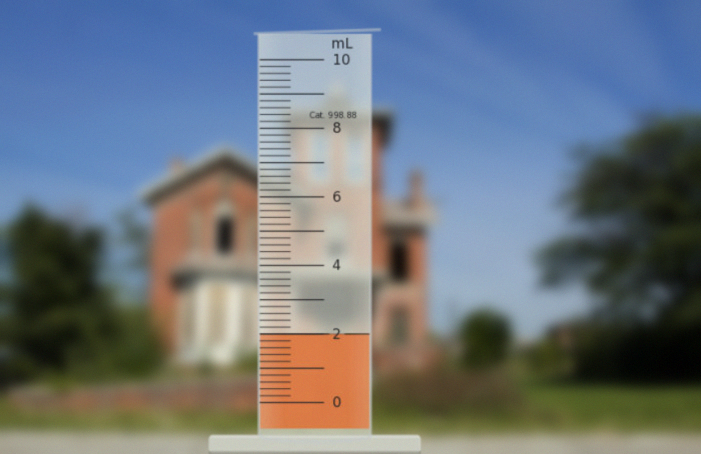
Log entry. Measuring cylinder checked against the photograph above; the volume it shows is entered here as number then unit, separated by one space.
2 mL
